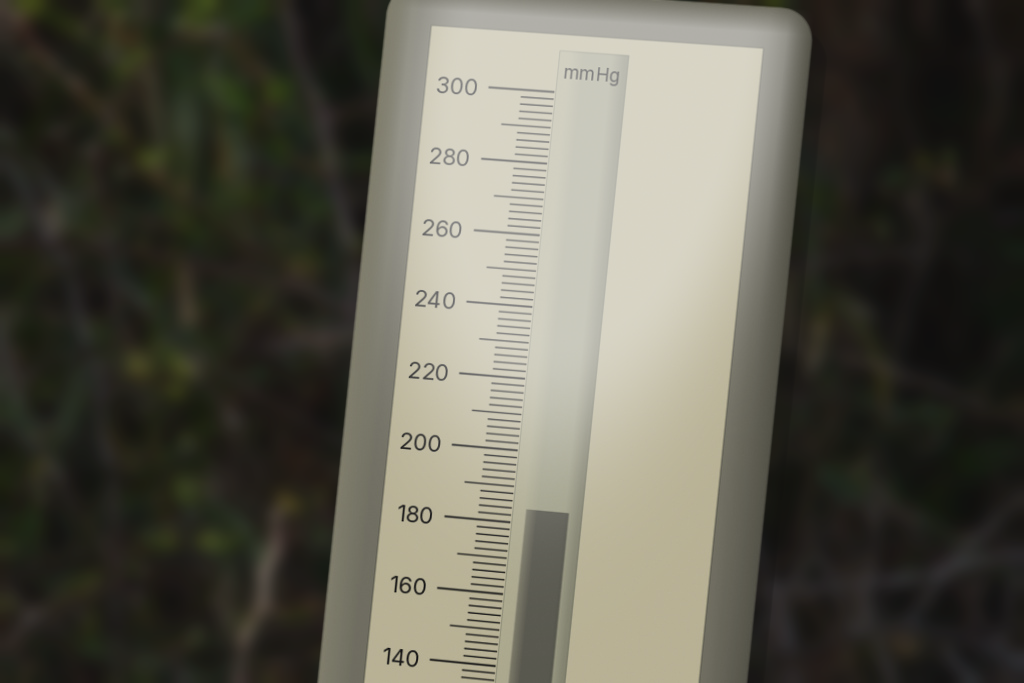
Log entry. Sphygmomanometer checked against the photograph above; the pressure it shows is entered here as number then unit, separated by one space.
184 mmHg
